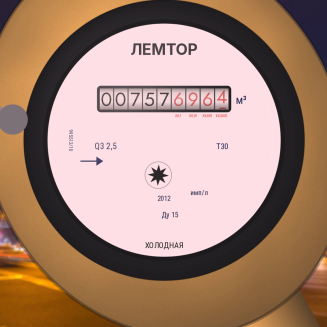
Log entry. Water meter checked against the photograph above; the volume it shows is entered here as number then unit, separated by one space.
757.6964 m³
